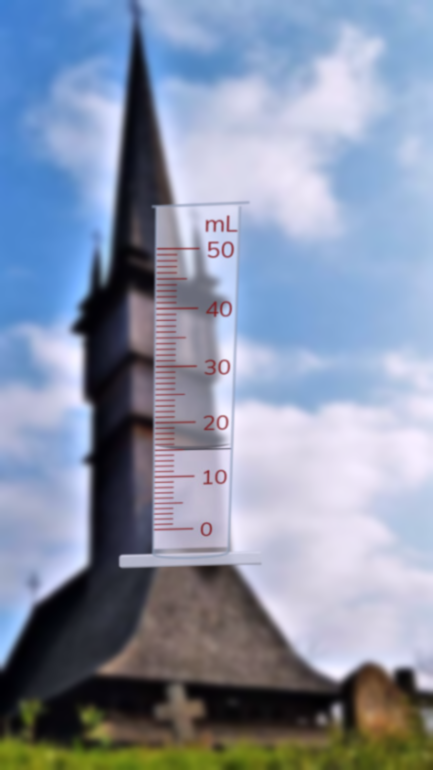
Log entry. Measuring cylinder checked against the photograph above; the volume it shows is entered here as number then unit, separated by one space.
15 mL
